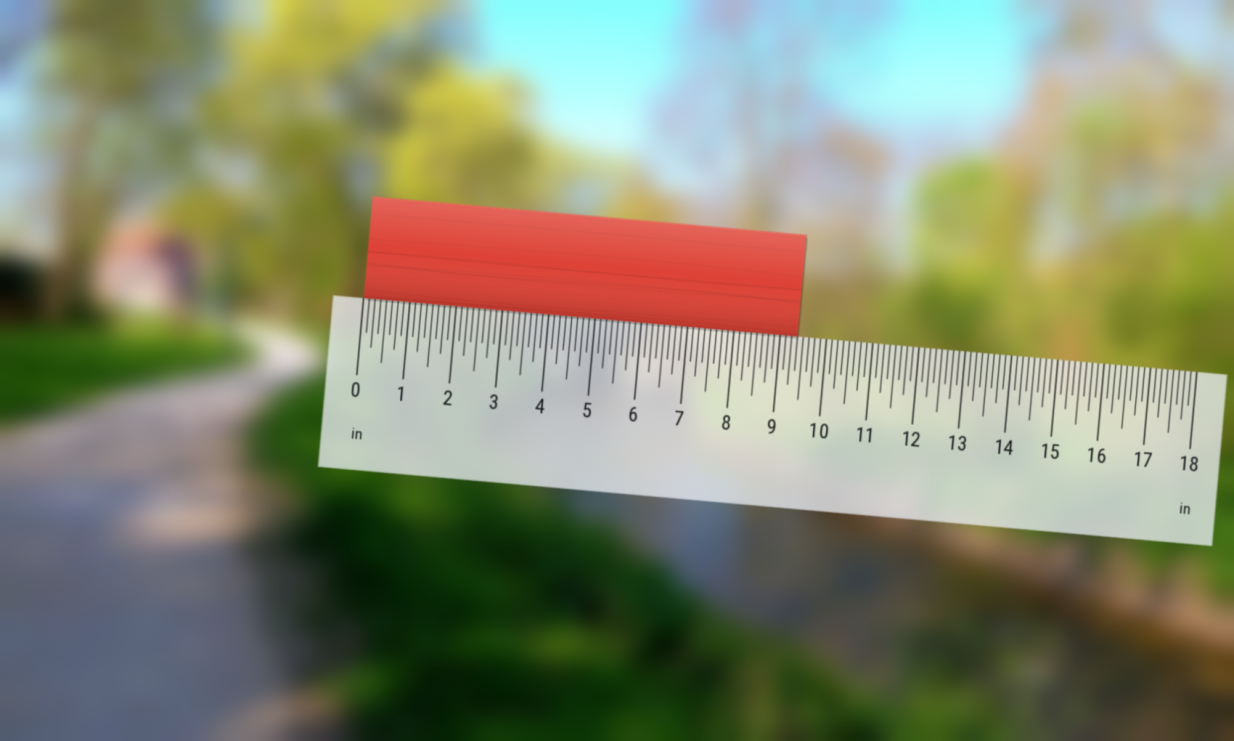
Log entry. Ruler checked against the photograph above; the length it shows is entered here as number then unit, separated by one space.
9.375 in
